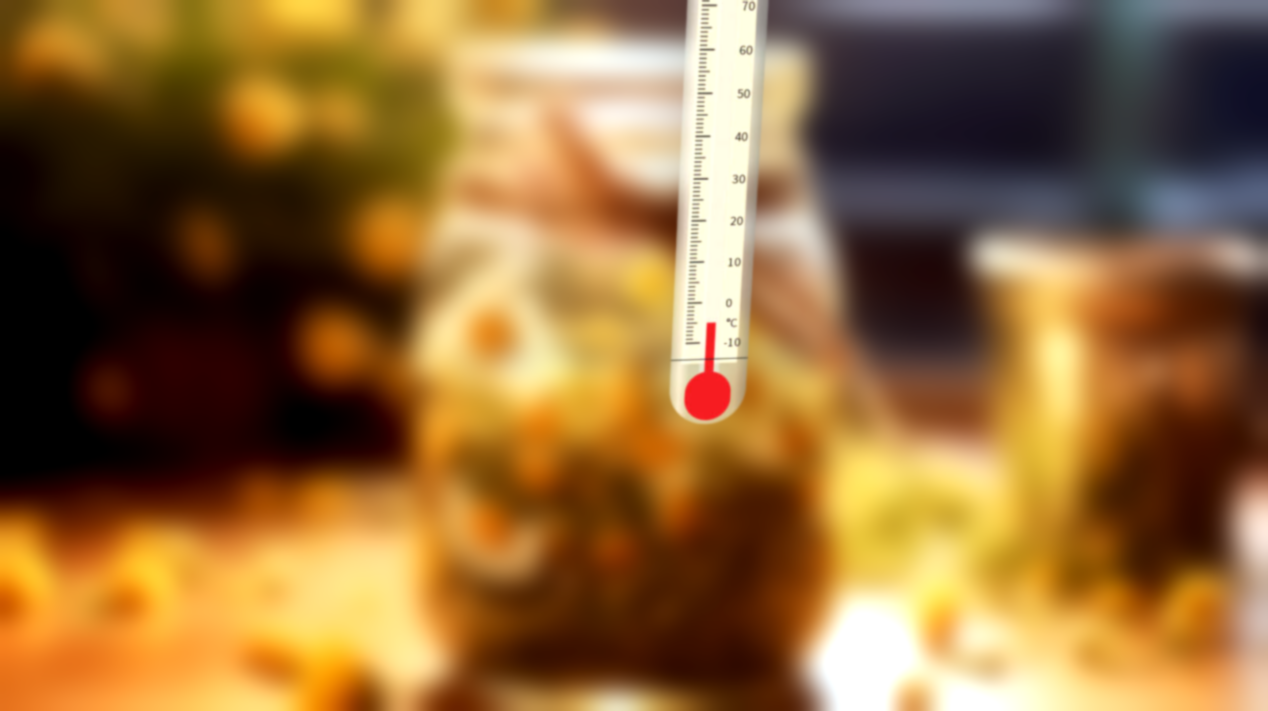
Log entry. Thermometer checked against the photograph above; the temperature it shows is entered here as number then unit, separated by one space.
-5 °C
